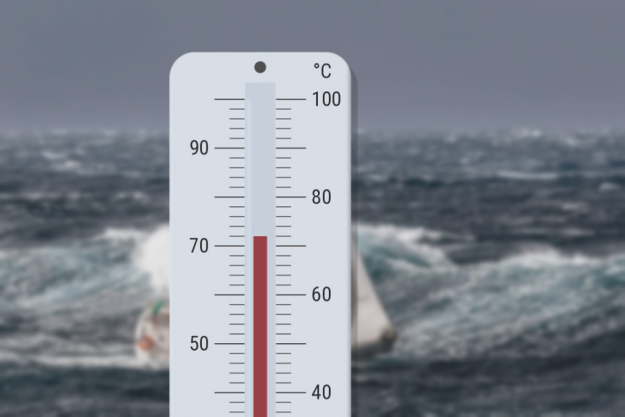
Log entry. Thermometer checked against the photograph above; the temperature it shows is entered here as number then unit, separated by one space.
72 °C
